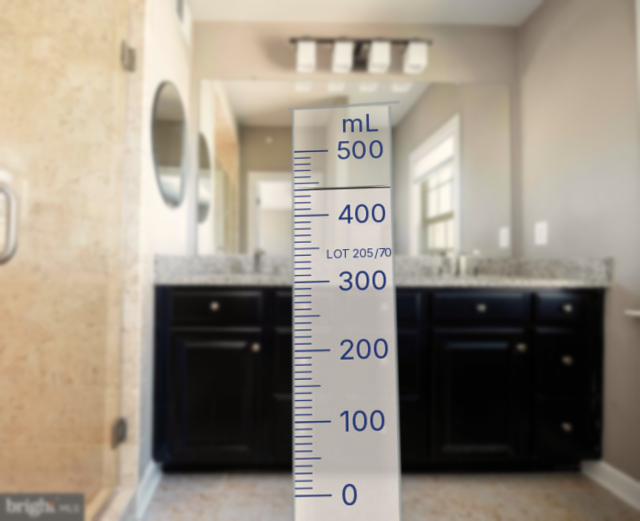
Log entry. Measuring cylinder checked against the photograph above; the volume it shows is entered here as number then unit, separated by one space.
440 mL
